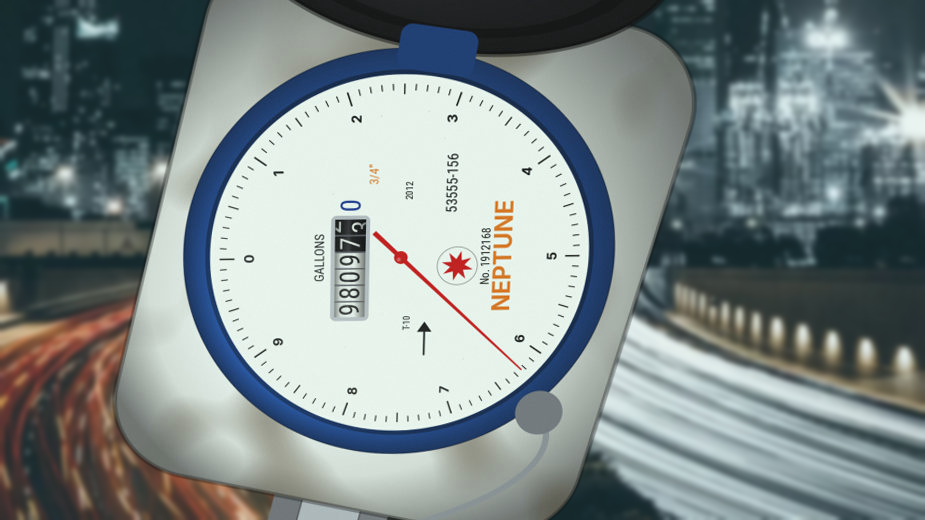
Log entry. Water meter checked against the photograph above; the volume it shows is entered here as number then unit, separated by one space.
9809726.2 gal
